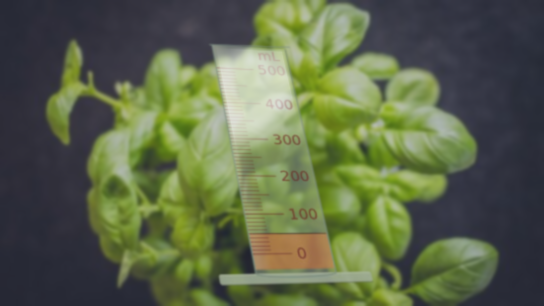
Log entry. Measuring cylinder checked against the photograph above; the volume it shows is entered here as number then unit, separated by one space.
50 mL
